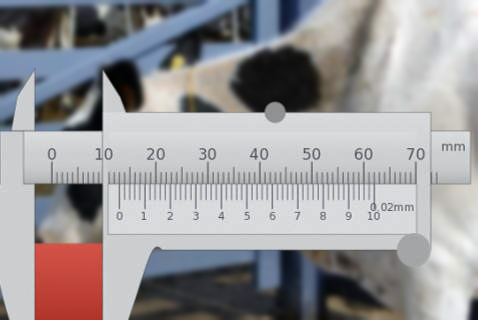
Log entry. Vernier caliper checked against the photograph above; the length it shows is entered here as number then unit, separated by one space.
13.0 mm
